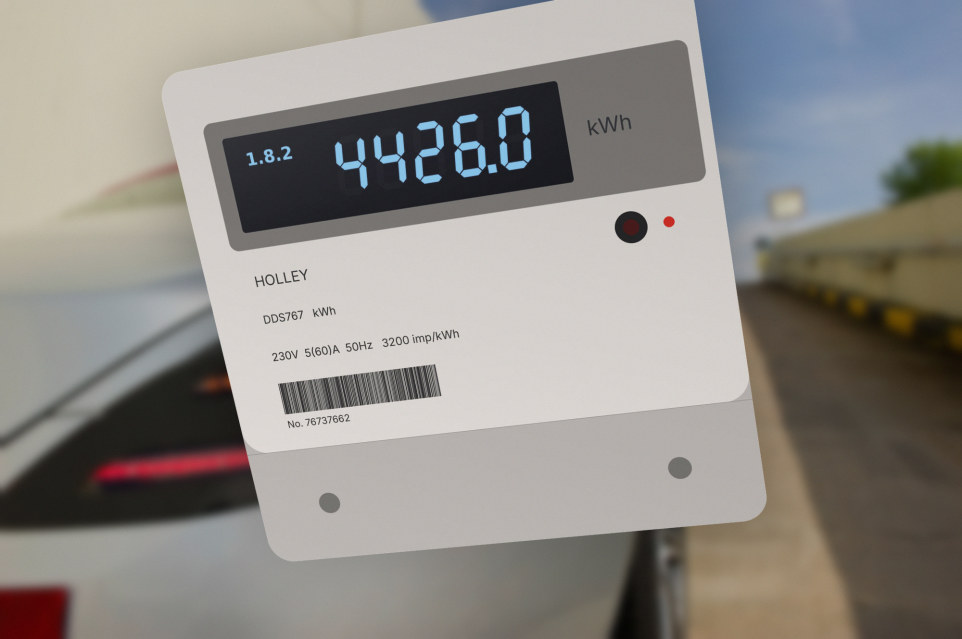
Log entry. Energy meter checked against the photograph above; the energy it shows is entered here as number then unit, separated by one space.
4426.0 kWh
